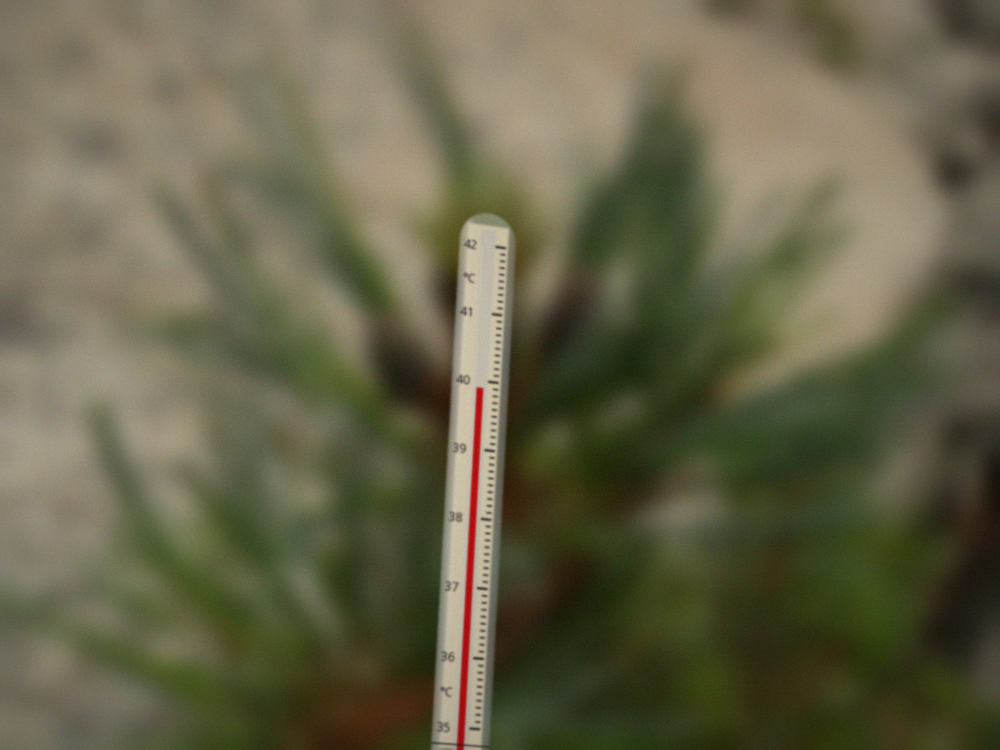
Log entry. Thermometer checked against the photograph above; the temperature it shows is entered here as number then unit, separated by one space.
39.9 °C
